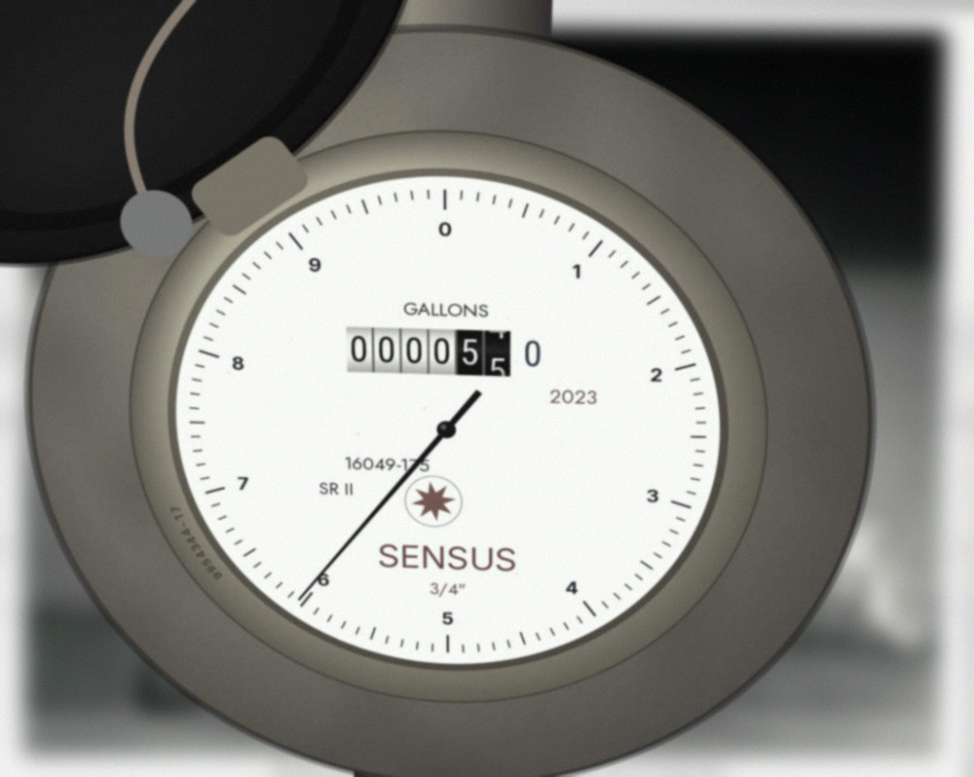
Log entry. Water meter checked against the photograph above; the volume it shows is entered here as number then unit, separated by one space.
546.0 gal
